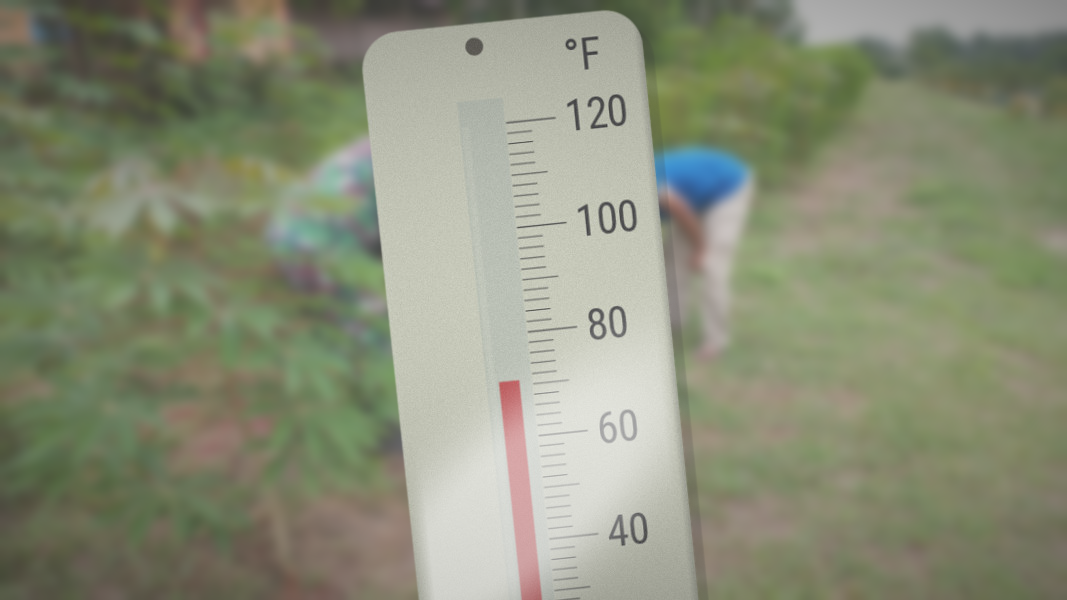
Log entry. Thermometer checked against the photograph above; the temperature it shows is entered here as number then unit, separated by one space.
71 °F
